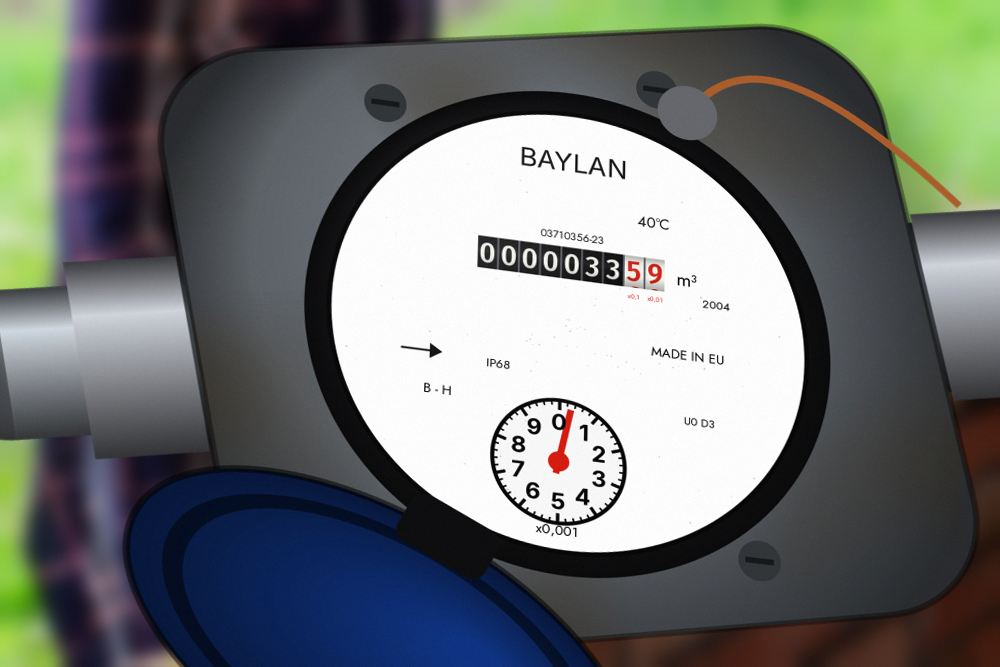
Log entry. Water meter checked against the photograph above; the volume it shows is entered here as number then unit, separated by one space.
33.590 m³
